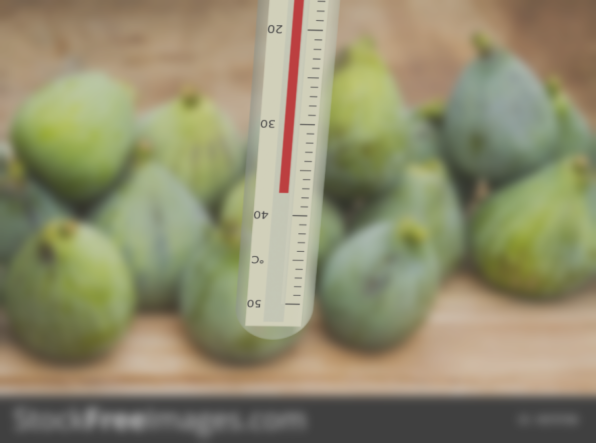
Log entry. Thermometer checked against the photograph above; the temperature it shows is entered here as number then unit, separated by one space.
37.5 °C
